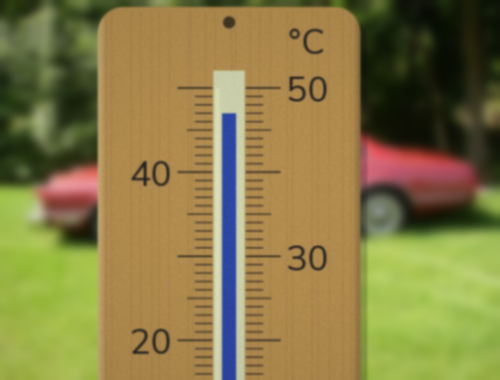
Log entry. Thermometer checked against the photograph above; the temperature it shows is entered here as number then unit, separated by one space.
47 °C
